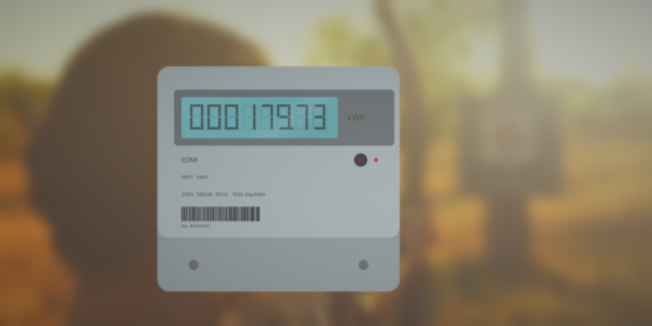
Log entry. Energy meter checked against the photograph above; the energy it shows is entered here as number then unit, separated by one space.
179.73 kWh
